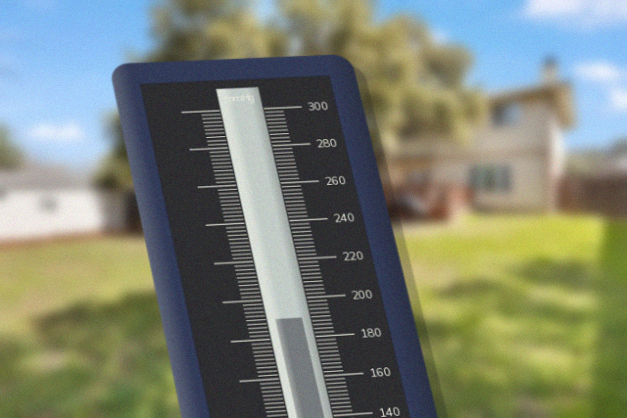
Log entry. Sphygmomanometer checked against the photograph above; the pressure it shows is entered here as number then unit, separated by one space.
190 mmHg
